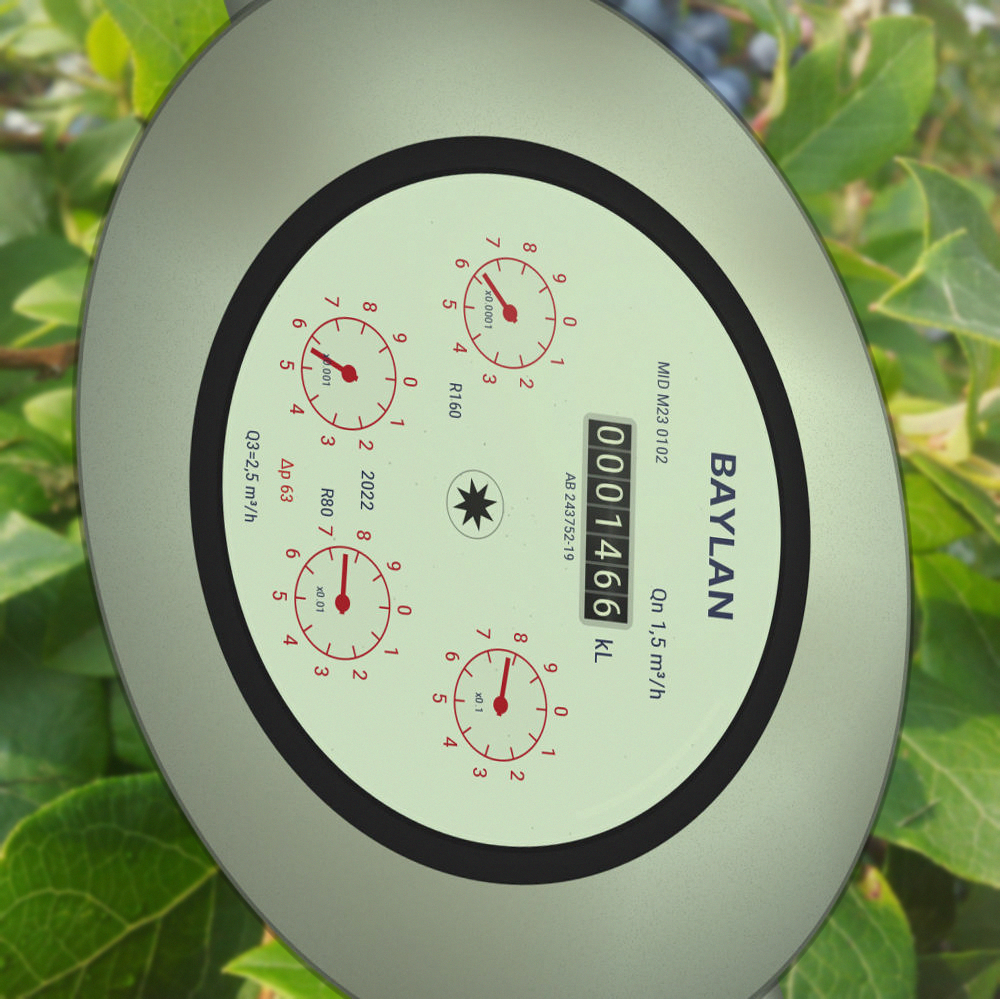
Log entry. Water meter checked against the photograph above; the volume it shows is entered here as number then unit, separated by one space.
1466.7756 kL
